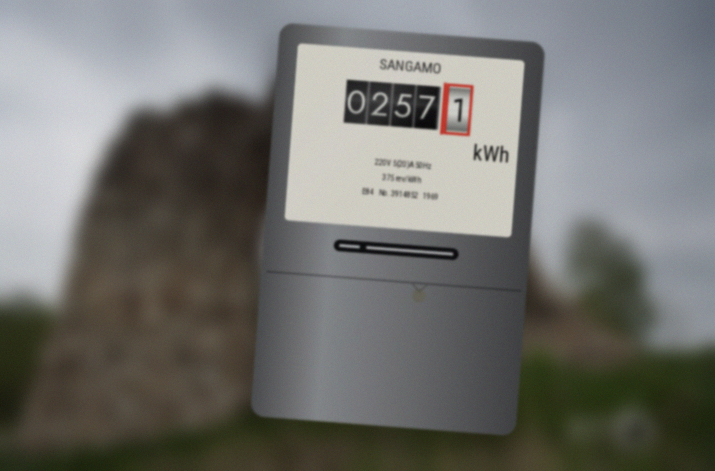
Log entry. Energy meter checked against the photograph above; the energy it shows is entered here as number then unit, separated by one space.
257.1 kWh
